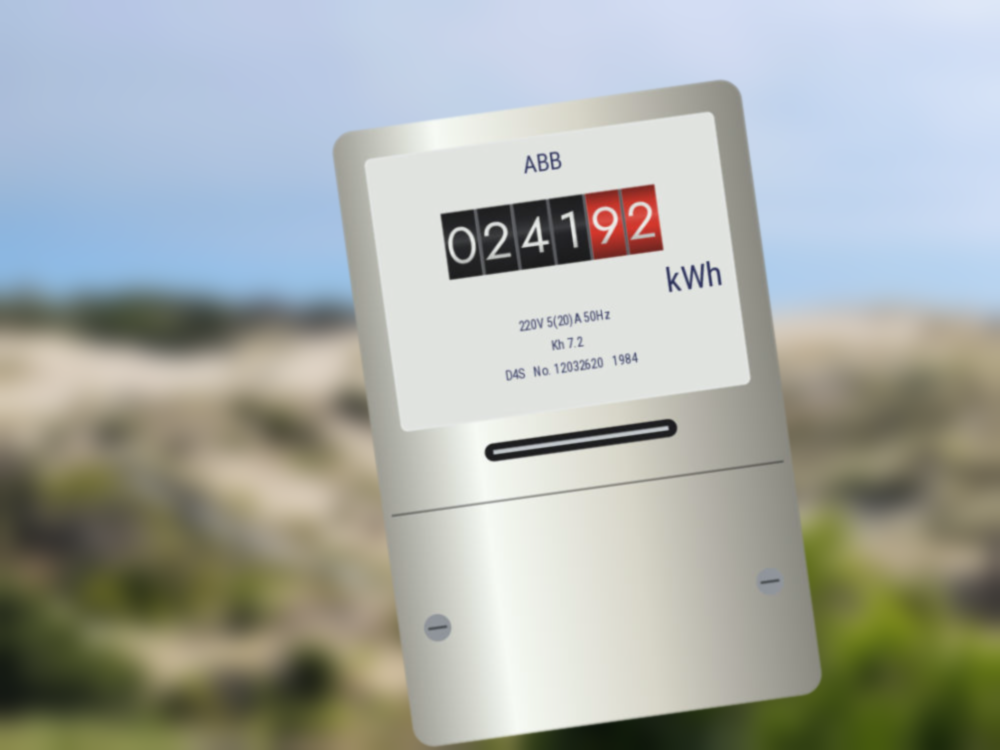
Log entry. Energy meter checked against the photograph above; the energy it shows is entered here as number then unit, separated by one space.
241.92 kWh
